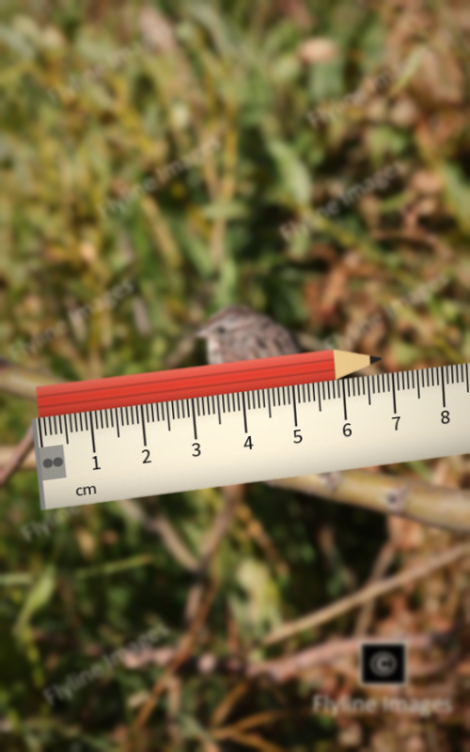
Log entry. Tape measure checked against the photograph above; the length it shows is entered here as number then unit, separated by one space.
6.8 cm
